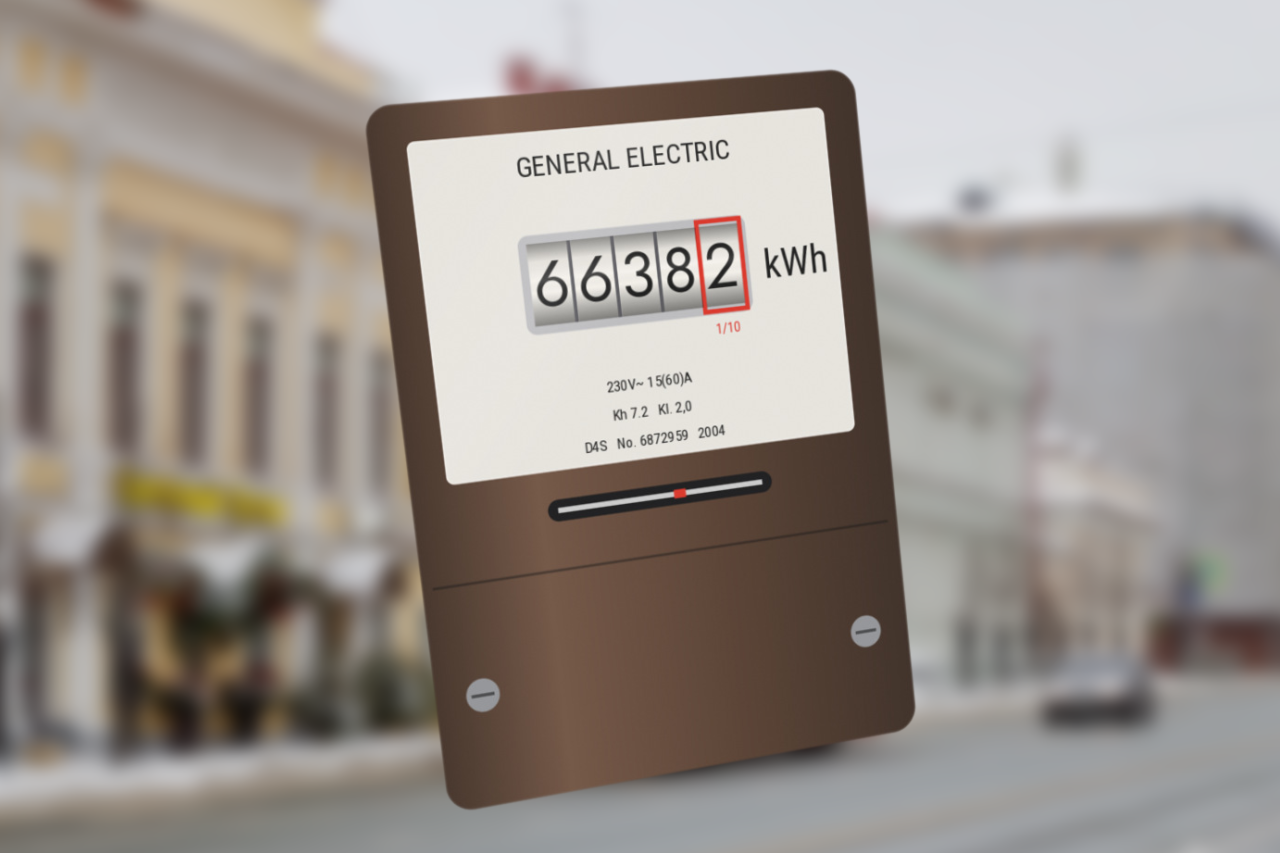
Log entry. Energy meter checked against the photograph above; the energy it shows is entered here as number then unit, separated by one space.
6638.2 kWh
